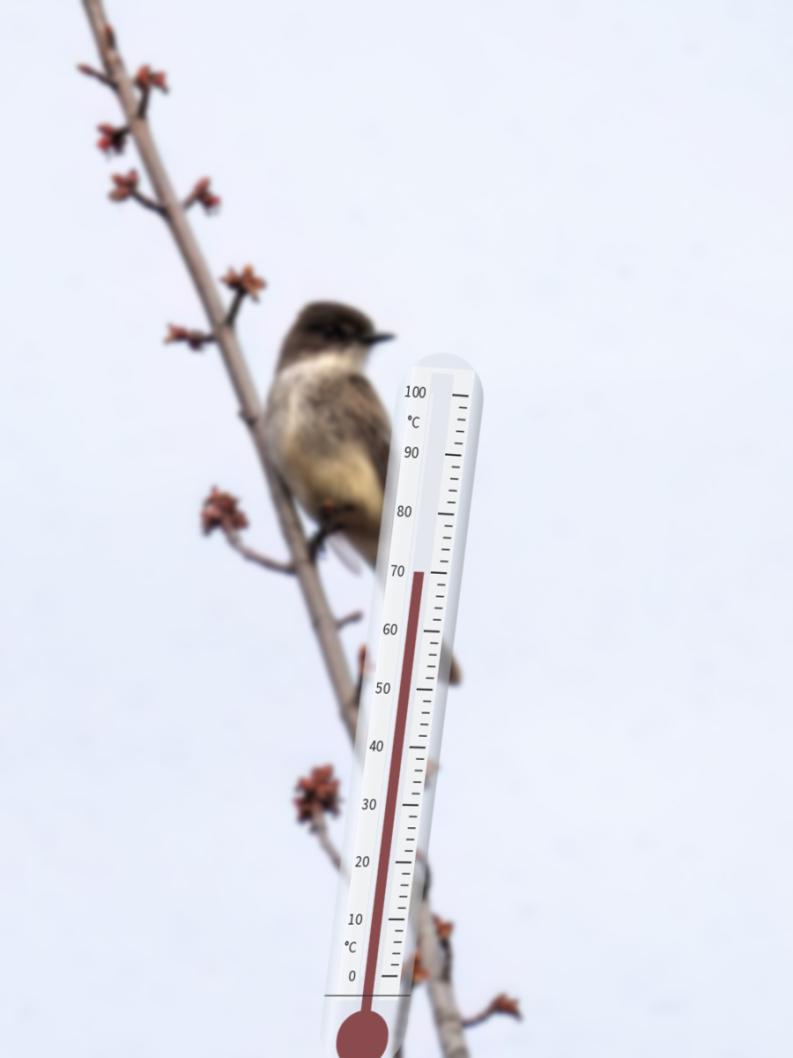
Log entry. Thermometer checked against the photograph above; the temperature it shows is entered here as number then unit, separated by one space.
70 °C
